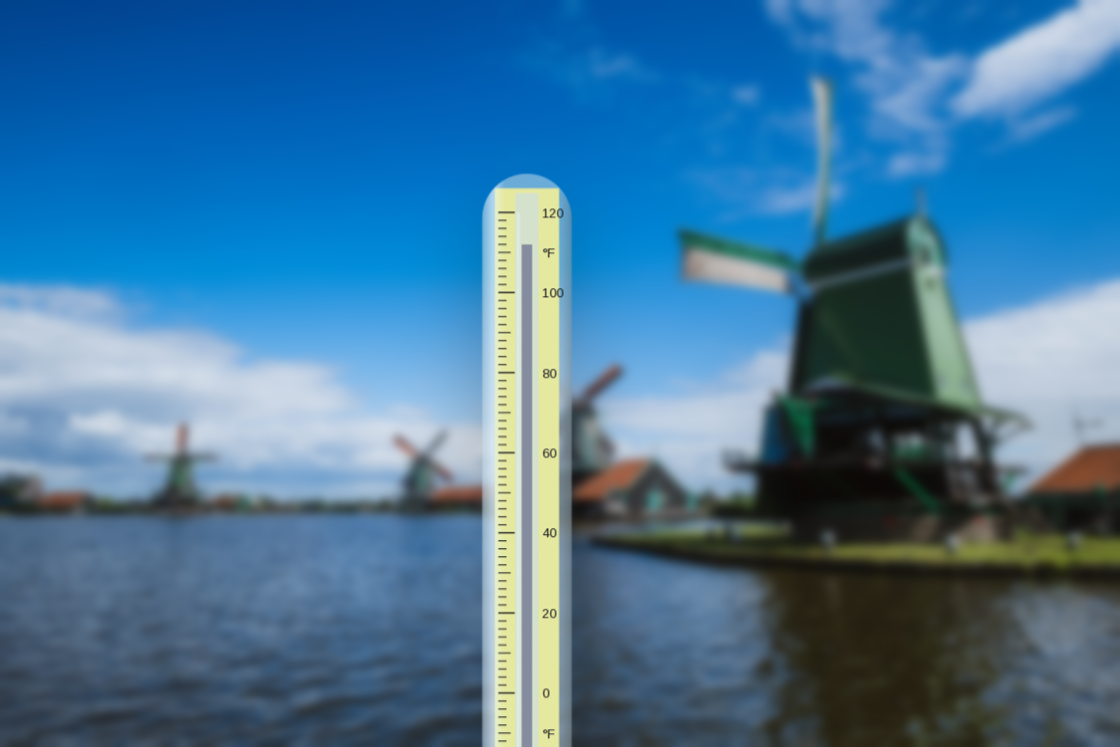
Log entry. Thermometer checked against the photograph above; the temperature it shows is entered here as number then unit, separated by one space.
112 °F
